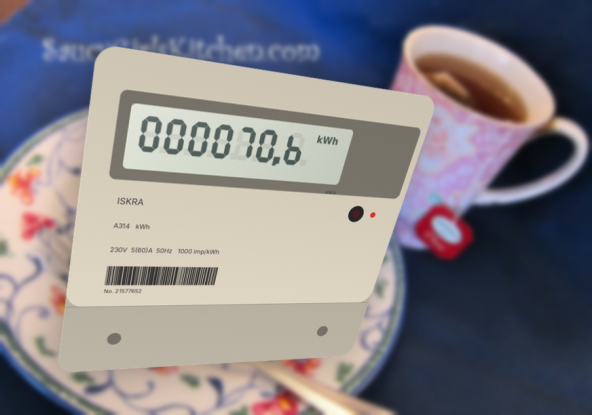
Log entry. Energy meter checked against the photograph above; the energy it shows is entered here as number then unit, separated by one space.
70.6 kWh
